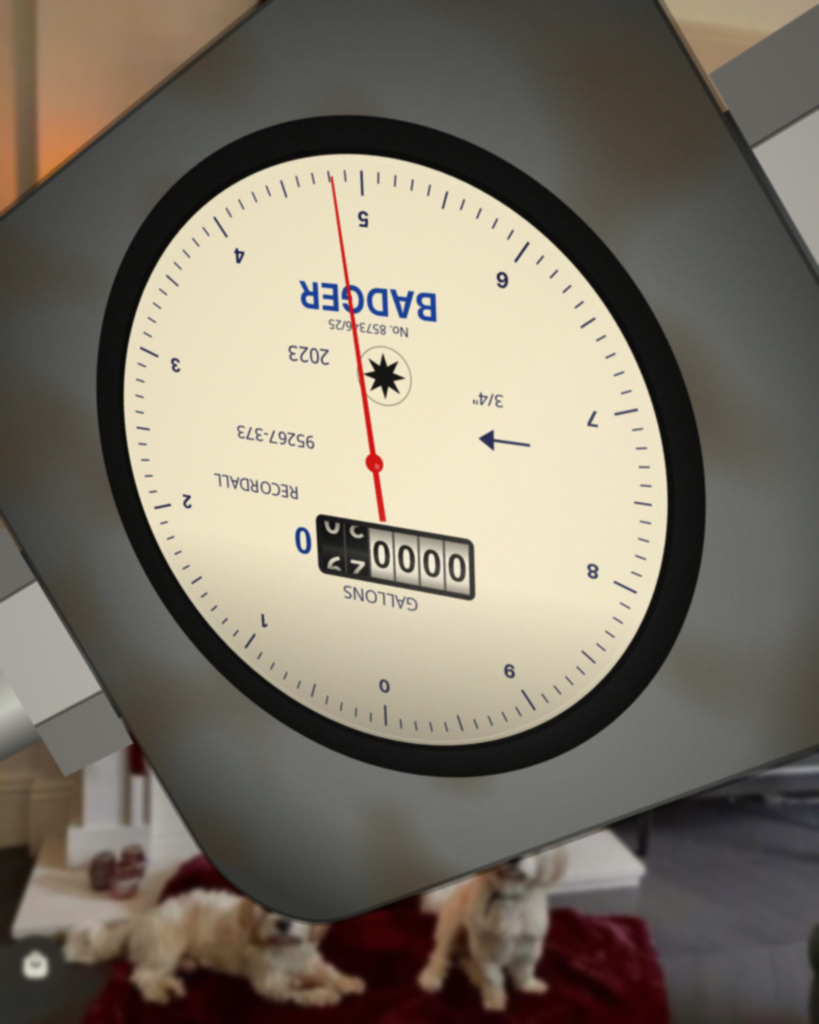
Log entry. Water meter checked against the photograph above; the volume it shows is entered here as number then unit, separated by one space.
294.8 gal
